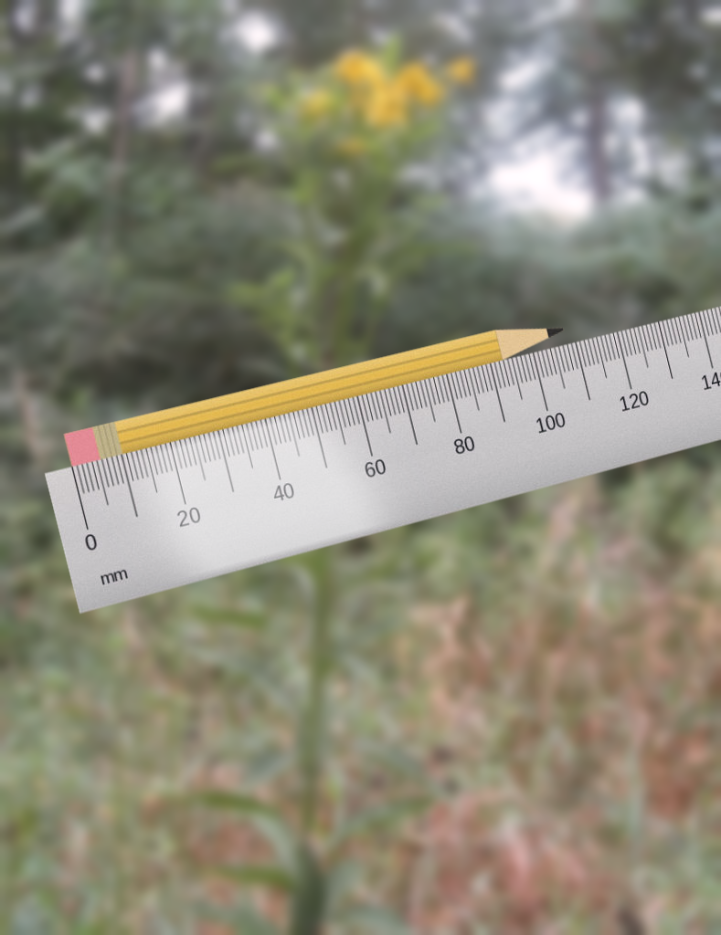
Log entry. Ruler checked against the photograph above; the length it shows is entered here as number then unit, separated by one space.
108 mm
